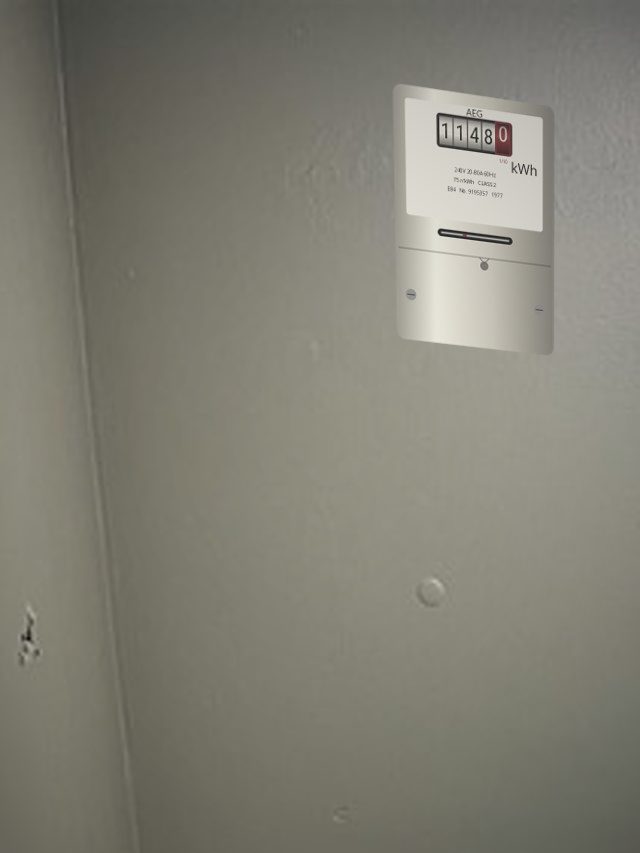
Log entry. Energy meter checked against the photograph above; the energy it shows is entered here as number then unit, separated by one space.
1148.0 kWh
